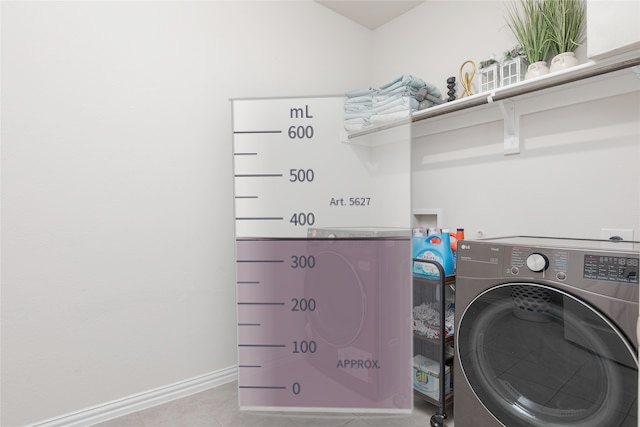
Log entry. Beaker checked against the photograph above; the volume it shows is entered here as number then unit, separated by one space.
350 mL
